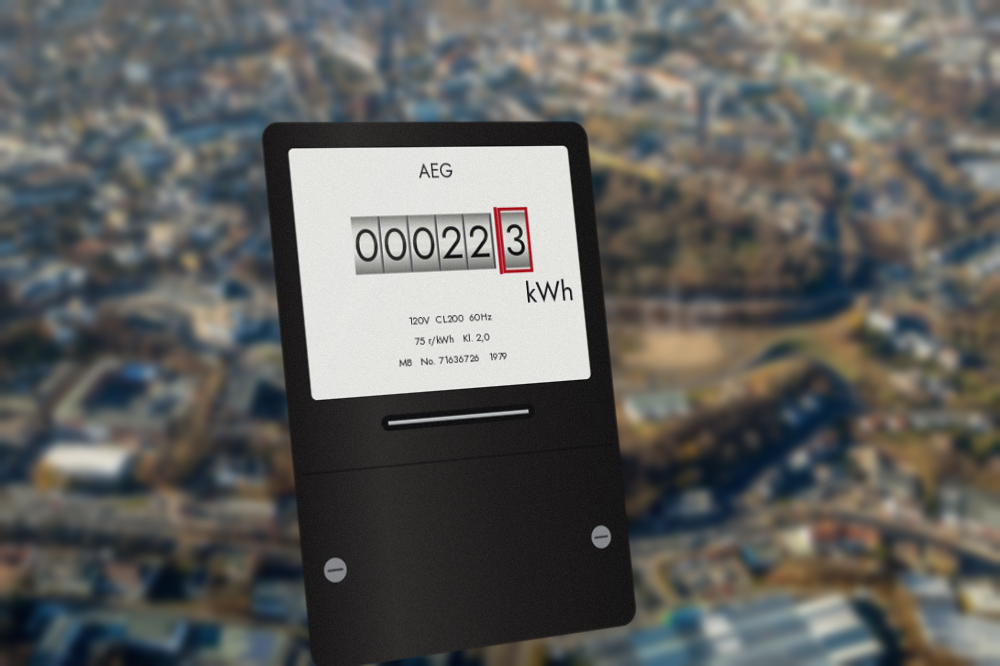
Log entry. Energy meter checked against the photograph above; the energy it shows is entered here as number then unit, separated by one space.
22.3 kWh
